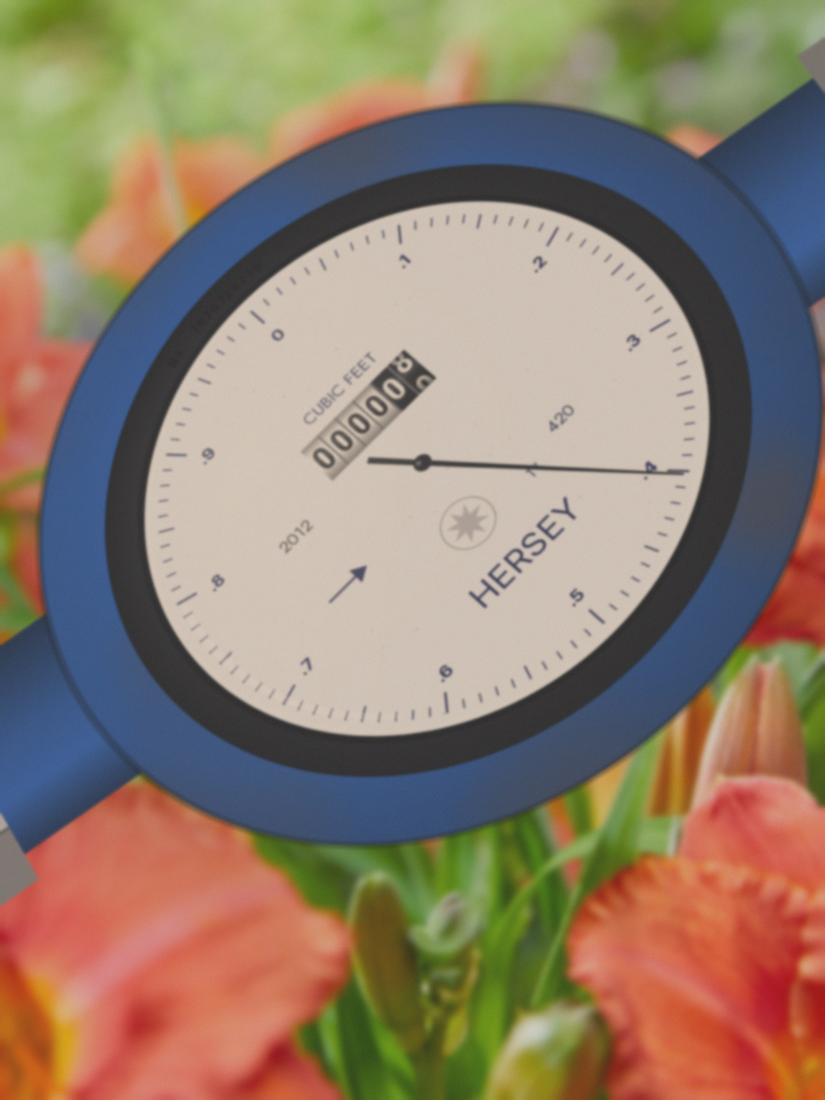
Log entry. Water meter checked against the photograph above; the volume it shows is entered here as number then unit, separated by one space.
8.40 ft³
